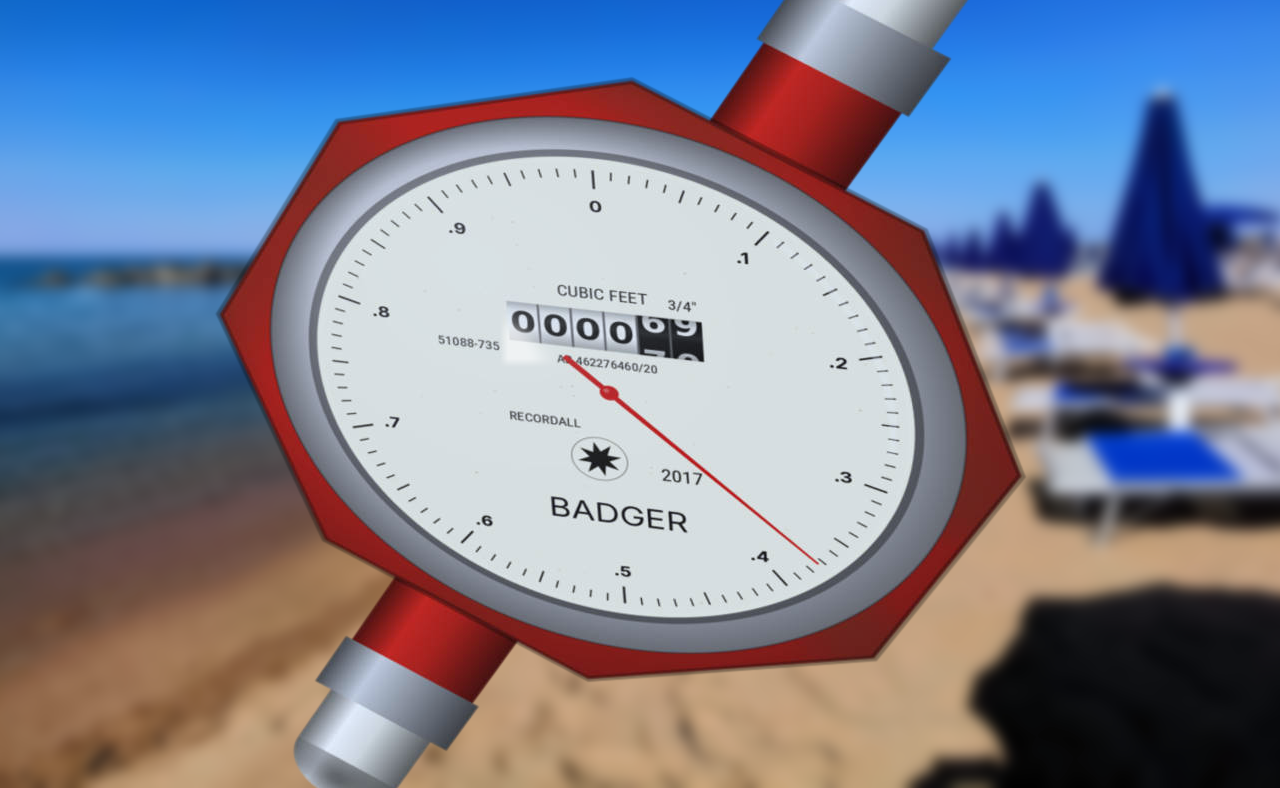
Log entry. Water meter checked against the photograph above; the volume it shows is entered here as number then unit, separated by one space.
69.37 ft³
